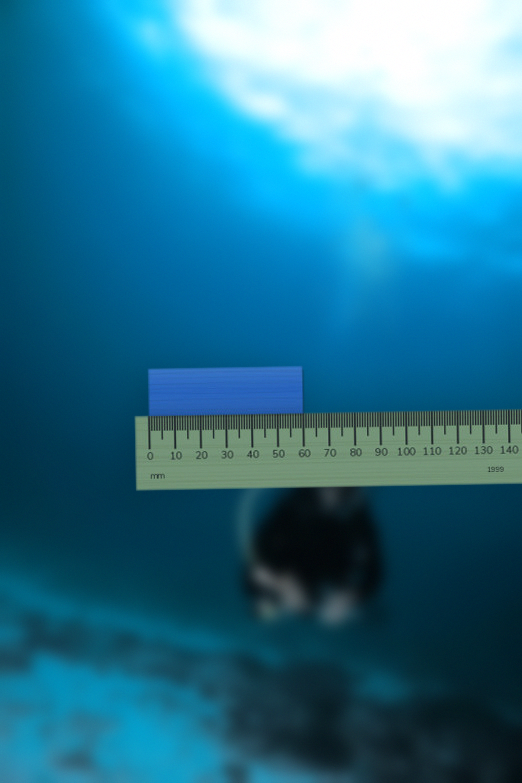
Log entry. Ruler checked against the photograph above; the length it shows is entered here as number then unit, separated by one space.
60 mm
